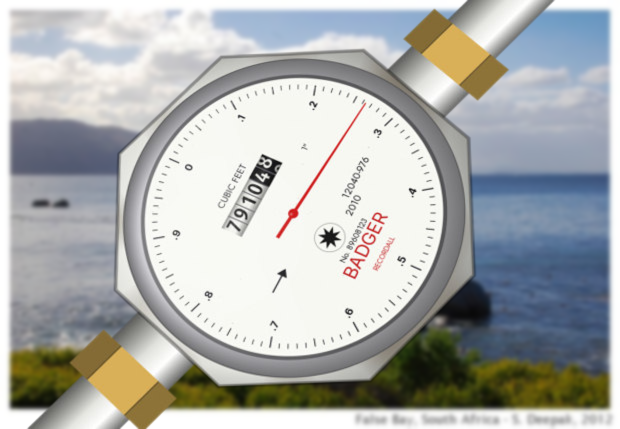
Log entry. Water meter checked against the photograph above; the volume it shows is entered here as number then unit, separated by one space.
791048.26 ft³
